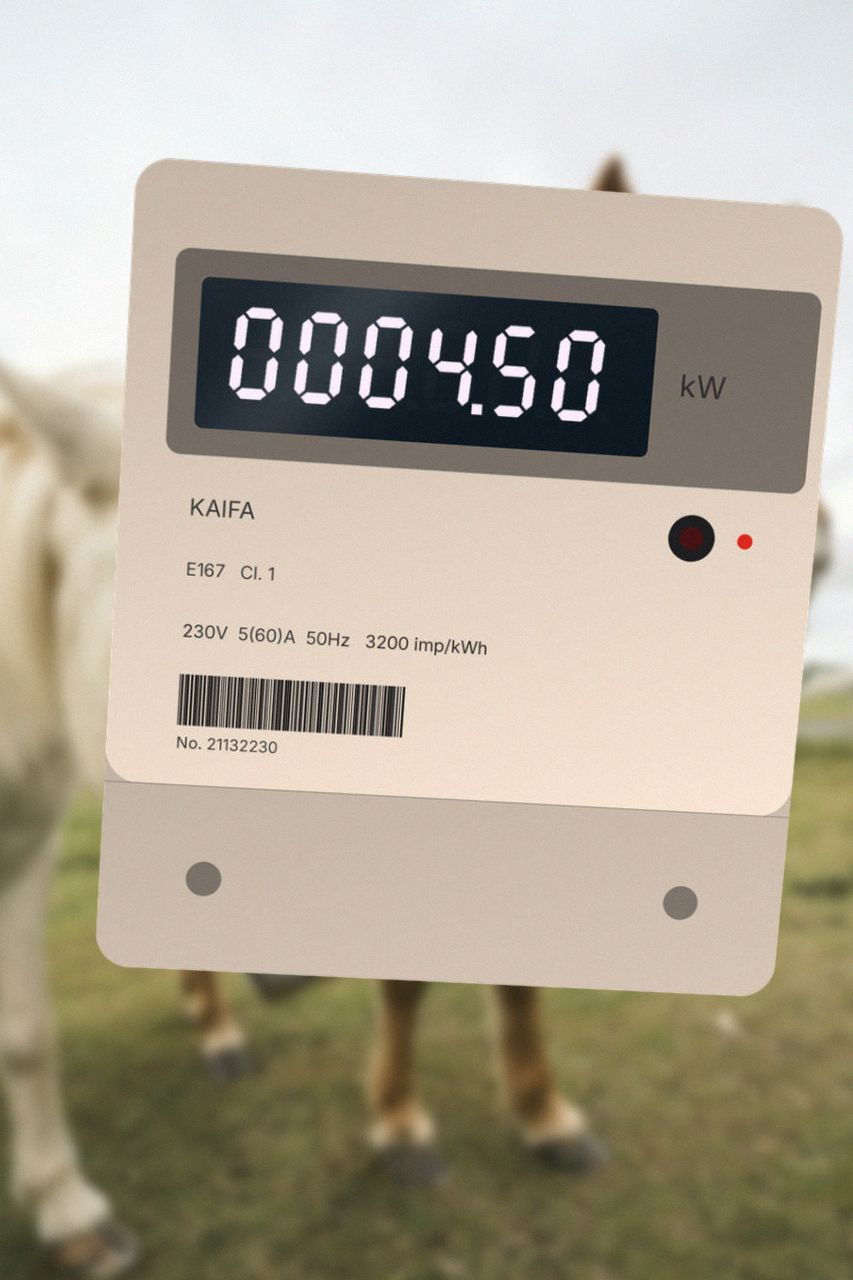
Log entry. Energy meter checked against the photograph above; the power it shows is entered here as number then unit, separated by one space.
4.50 kW
